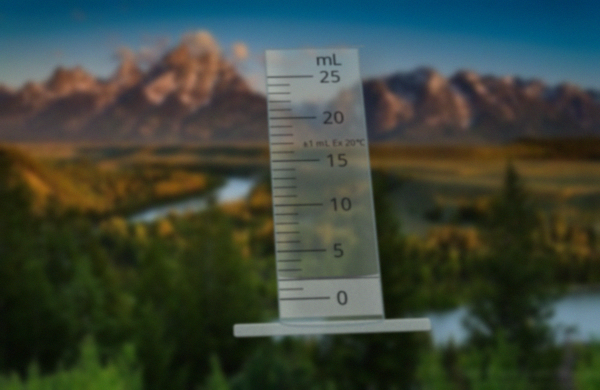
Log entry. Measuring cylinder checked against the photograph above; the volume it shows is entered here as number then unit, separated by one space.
2 mL
